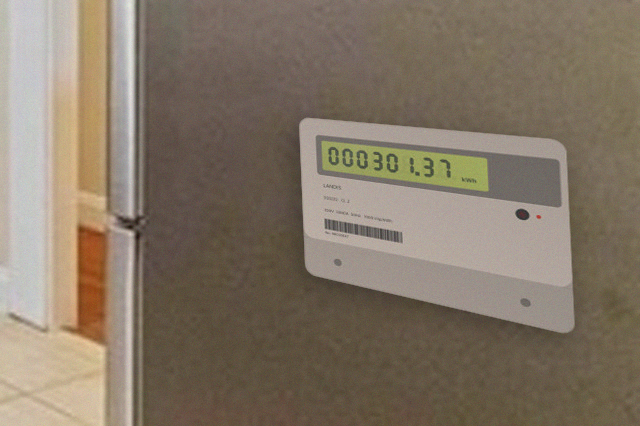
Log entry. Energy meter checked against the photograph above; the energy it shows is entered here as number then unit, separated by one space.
301.37 kWh
